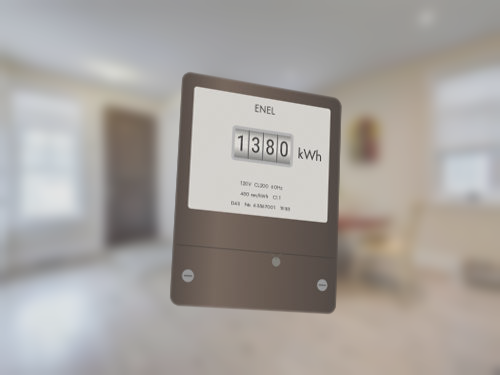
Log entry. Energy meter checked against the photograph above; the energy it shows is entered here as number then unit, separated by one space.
1380 kWh
